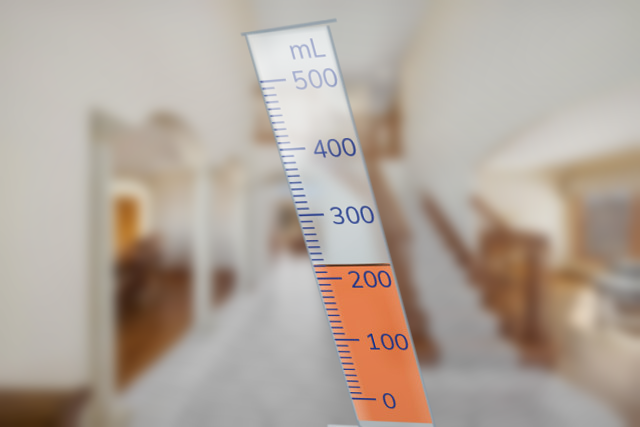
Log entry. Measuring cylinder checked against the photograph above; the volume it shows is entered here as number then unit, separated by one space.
220 mL
